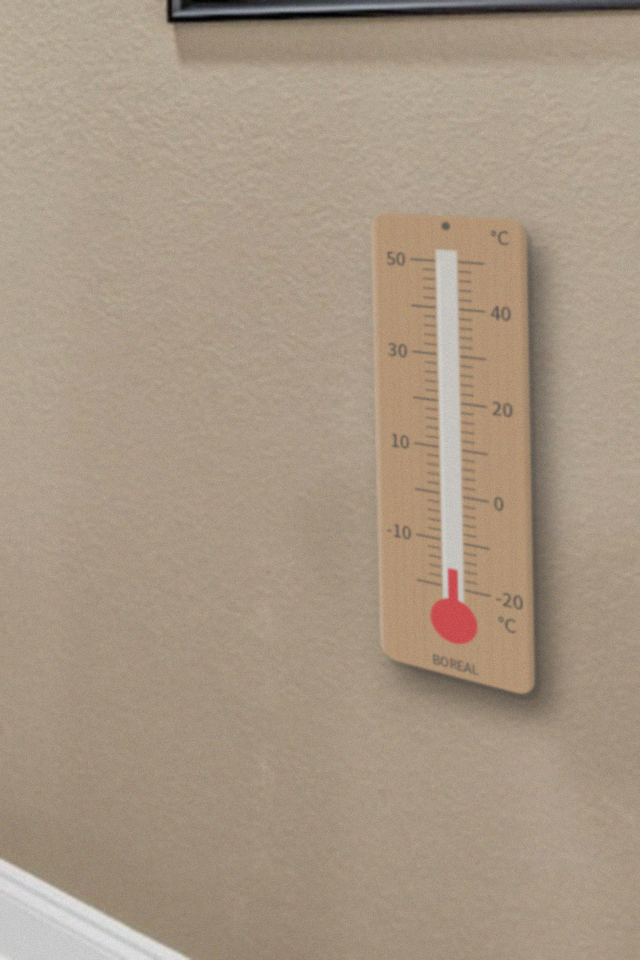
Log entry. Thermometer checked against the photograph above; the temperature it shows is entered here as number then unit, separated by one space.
-16 °C
